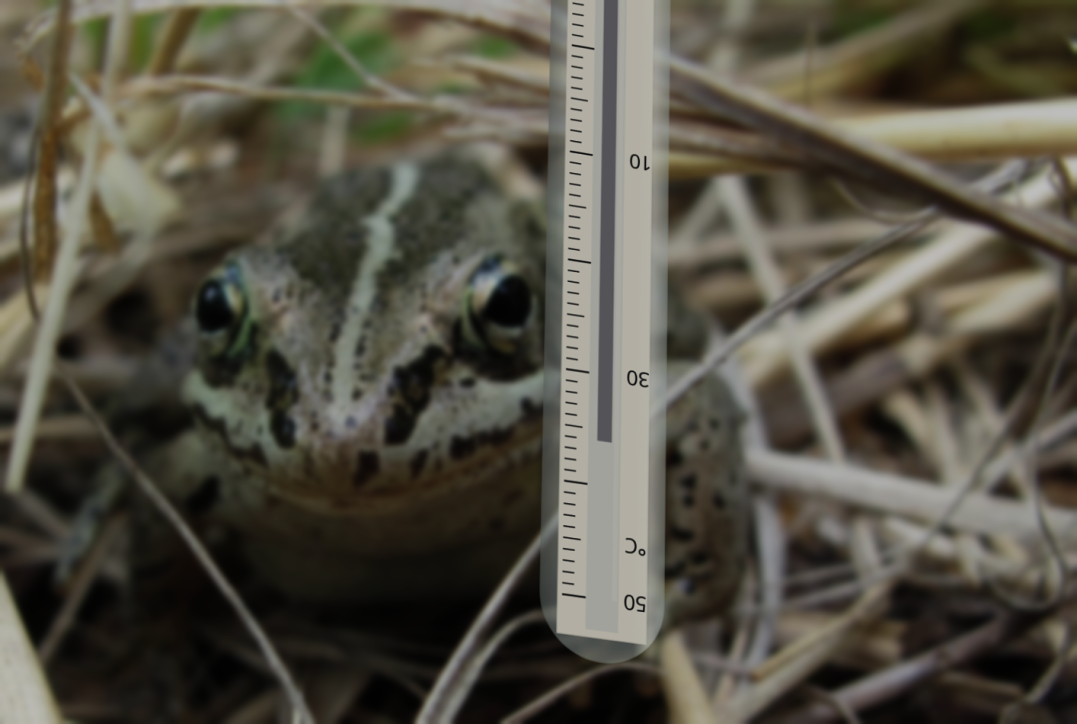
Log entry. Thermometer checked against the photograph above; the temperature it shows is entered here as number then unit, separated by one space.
36 °C
